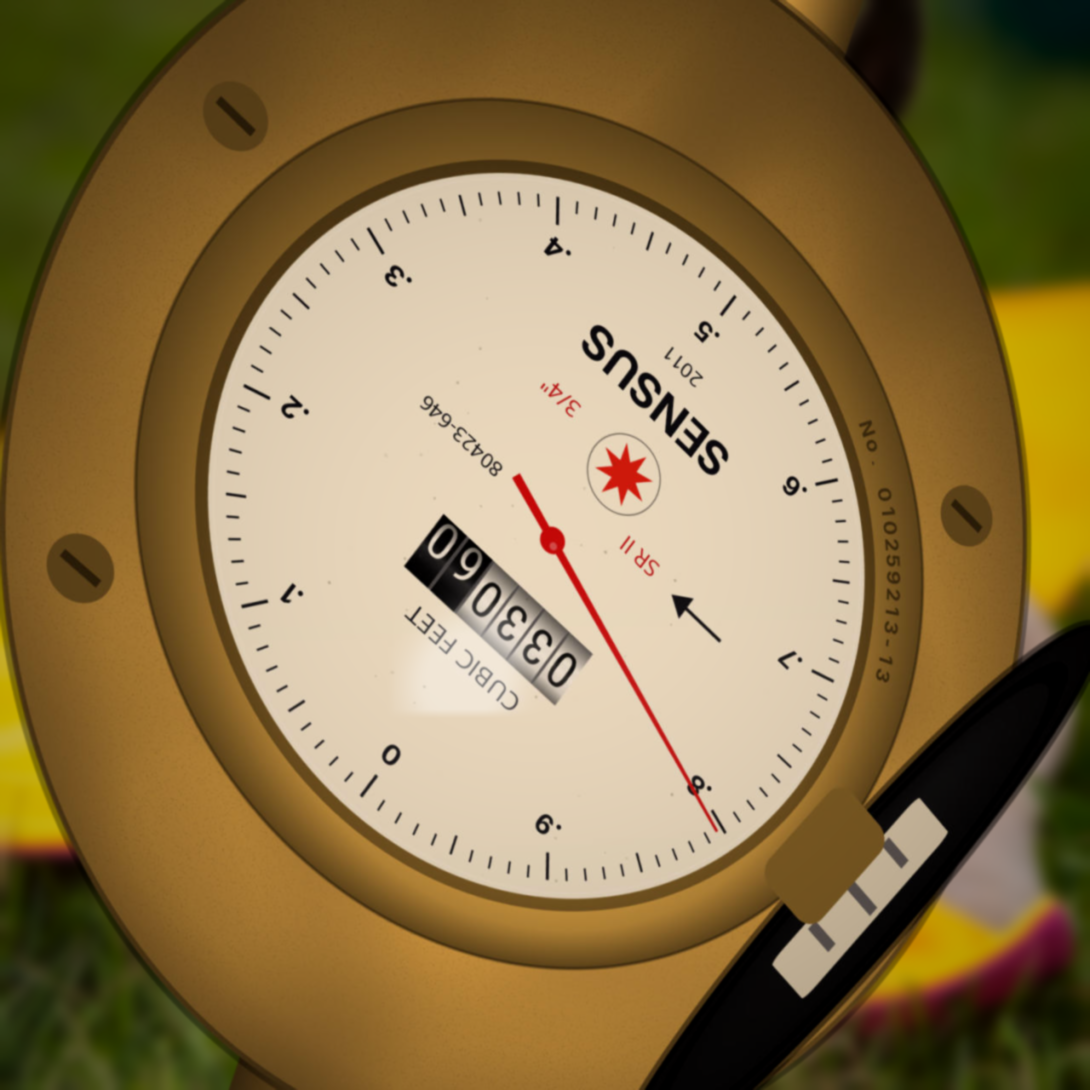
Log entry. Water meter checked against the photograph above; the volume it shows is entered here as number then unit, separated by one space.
33059.80 ft³
